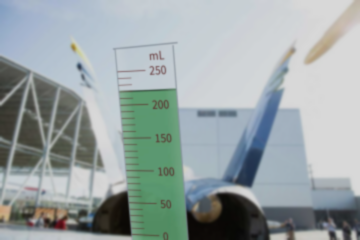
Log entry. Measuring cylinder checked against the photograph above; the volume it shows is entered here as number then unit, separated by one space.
220 mL
